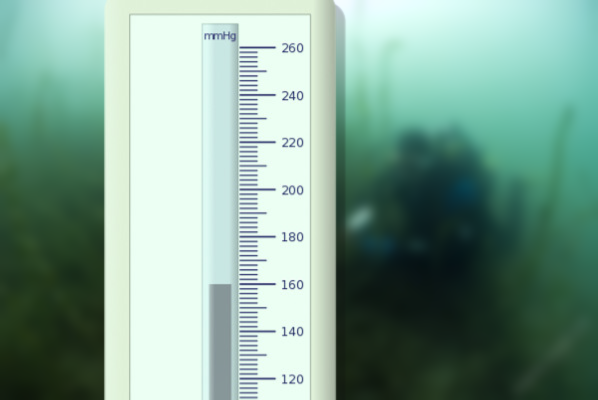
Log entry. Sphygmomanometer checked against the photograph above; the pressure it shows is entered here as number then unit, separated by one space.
160 mmHg
